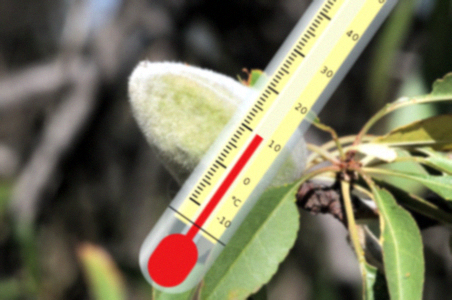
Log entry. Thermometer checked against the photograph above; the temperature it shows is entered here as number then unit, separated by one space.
10 °C
